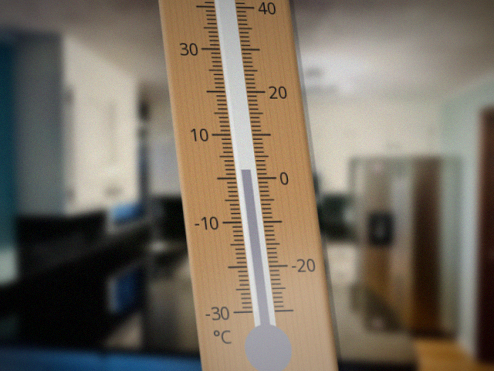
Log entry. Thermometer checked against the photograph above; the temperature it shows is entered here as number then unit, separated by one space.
2 °C
